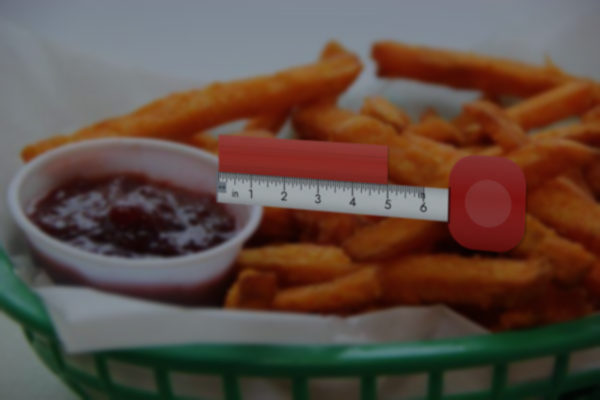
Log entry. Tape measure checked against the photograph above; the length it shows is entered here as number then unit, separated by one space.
5 in
